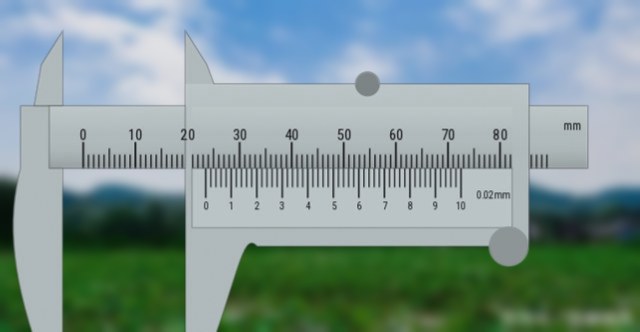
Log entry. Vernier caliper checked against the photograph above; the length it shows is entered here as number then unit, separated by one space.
23.5 mm
